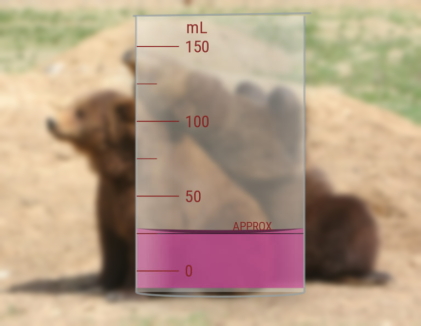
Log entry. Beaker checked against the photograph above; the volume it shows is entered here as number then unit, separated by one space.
25 mL
